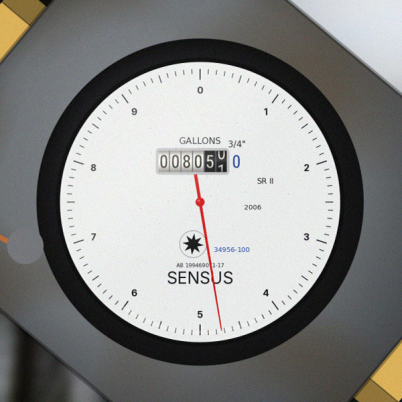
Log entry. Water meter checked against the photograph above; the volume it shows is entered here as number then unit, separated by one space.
80504.7 gal
